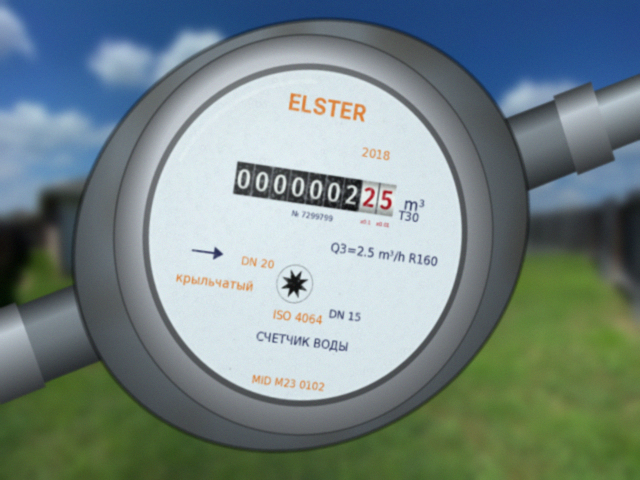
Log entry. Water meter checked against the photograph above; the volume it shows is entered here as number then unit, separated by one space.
2.25 m³
